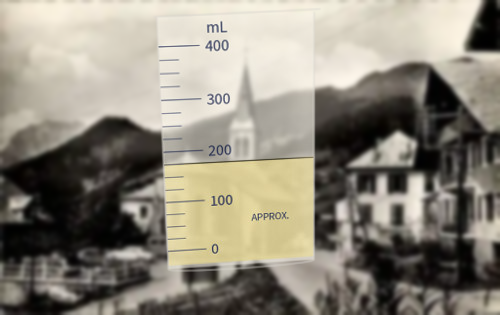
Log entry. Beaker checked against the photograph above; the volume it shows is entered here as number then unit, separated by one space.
175 mL
